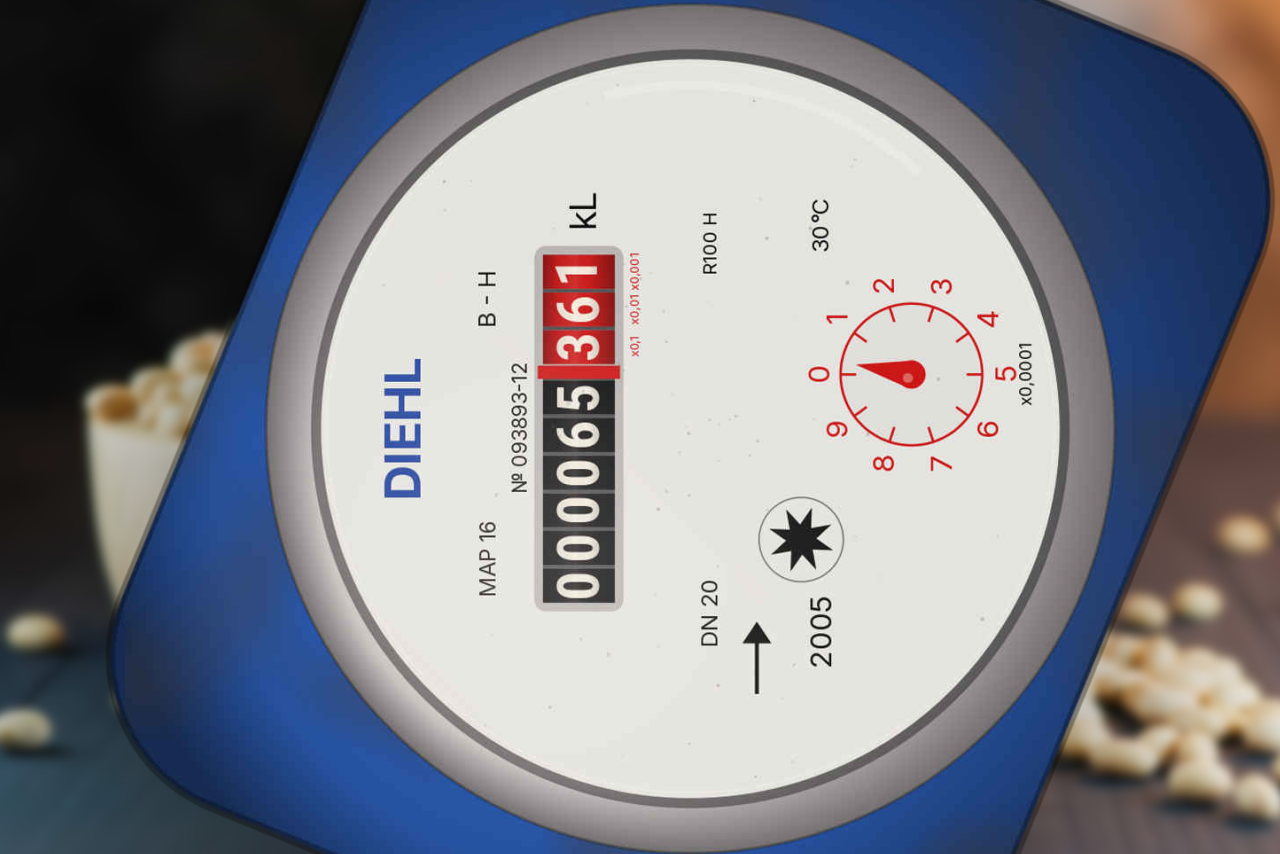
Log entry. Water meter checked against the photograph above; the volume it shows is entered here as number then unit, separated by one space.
65.3610 kL
